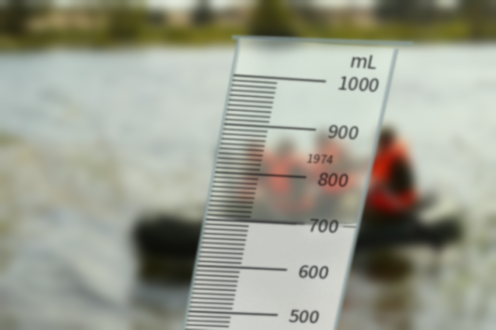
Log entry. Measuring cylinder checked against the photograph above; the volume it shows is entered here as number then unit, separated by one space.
700 mL
